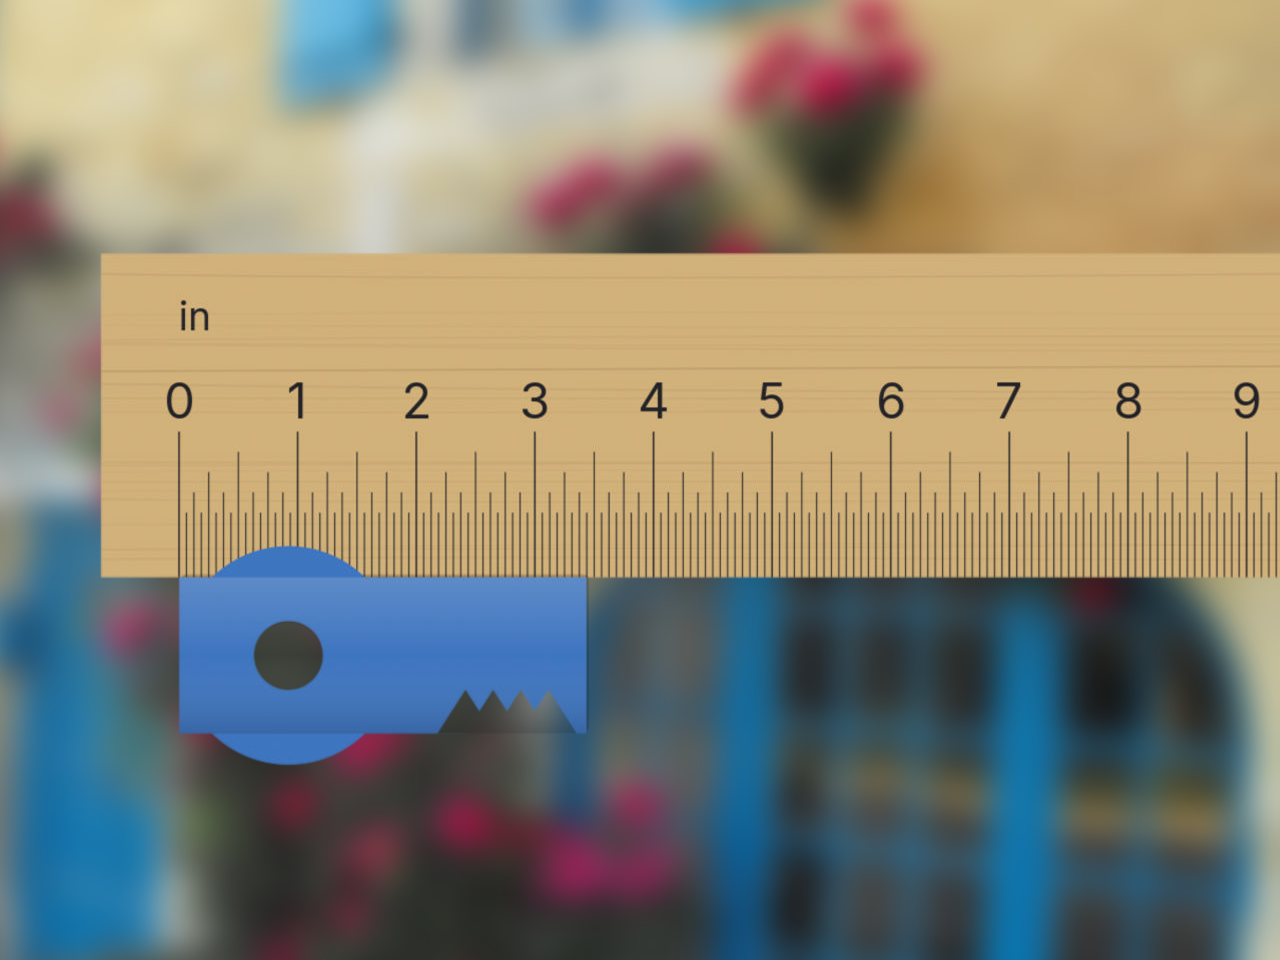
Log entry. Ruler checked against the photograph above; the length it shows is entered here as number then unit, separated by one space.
3.4375 in
